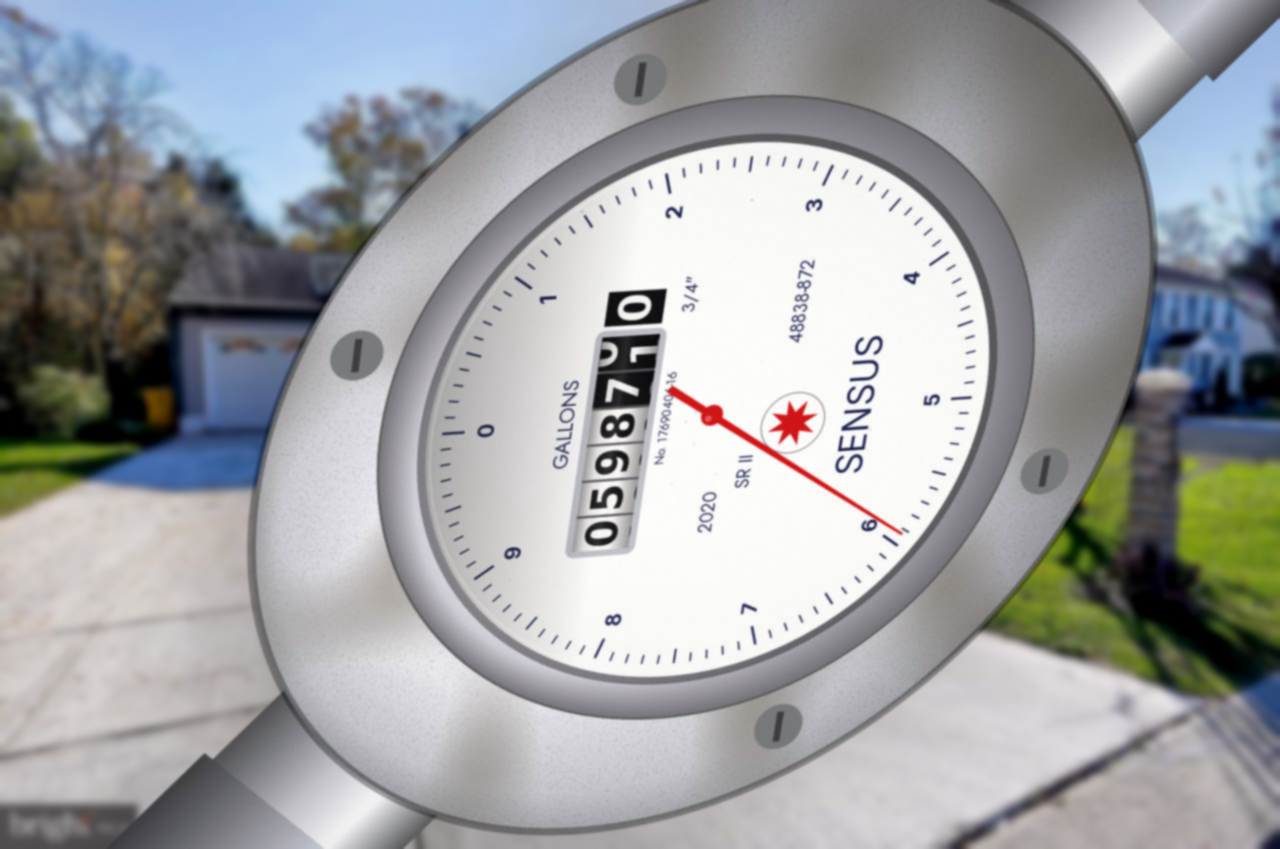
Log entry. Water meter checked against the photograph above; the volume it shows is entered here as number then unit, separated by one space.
598705.9 gal
